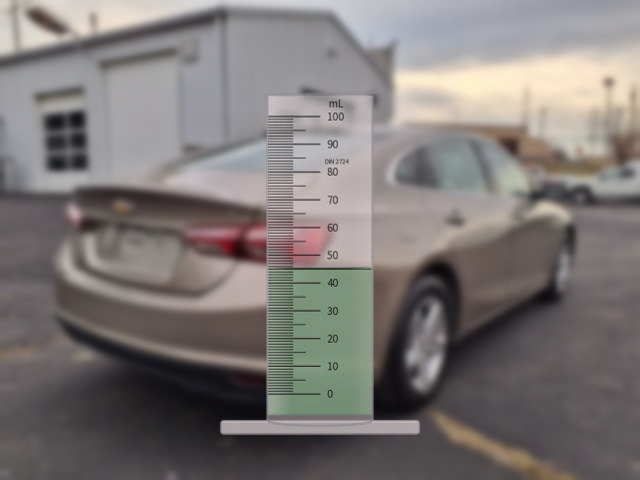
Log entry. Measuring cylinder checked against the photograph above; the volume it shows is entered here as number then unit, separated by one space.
45 mL
